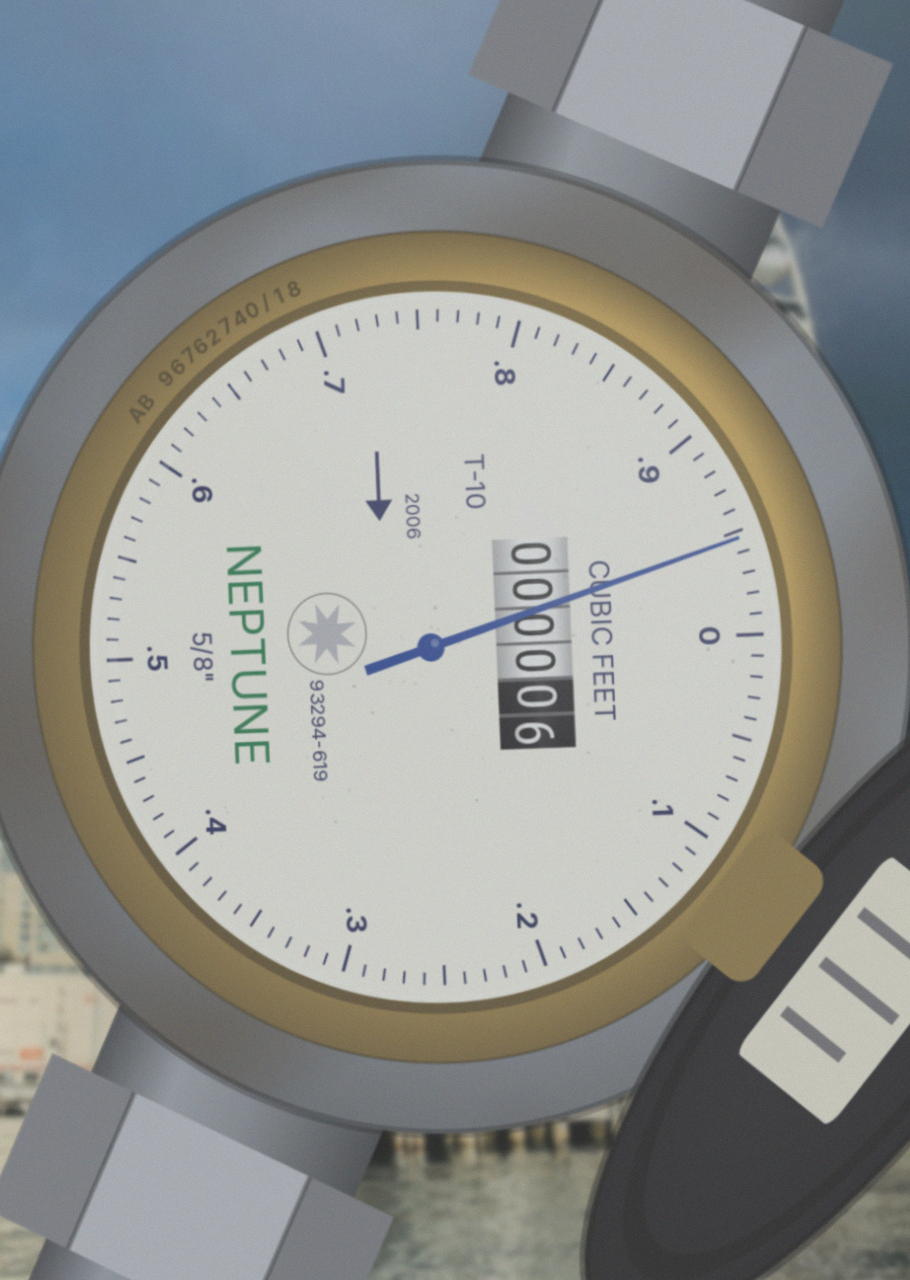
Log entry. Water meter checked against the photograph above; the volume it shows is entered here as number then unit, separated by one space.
5.95 ft³
